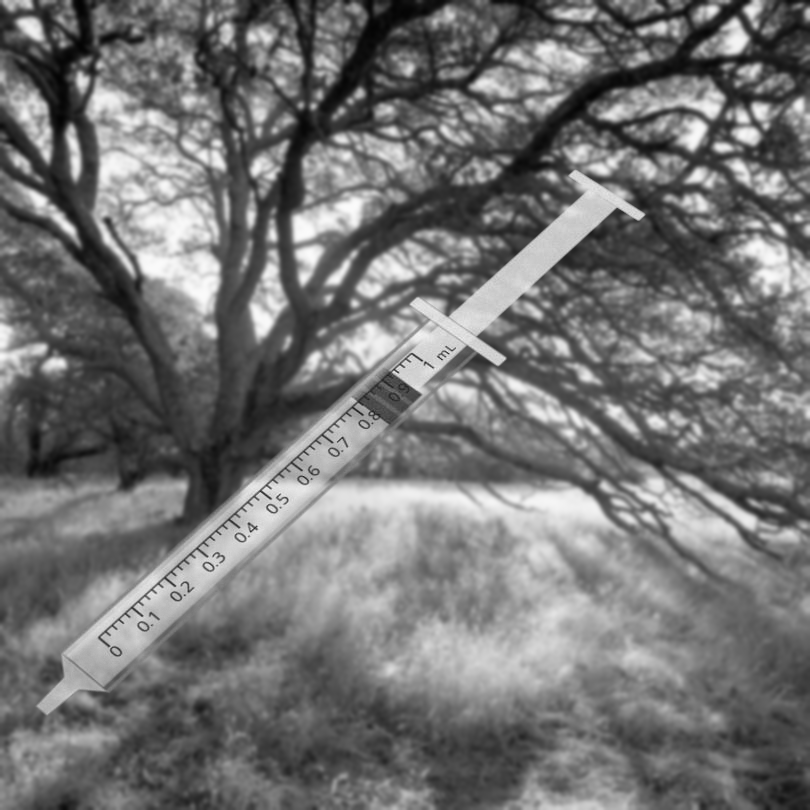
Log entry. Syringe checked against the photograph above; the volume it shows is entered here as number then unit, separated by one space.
0.82 mL
